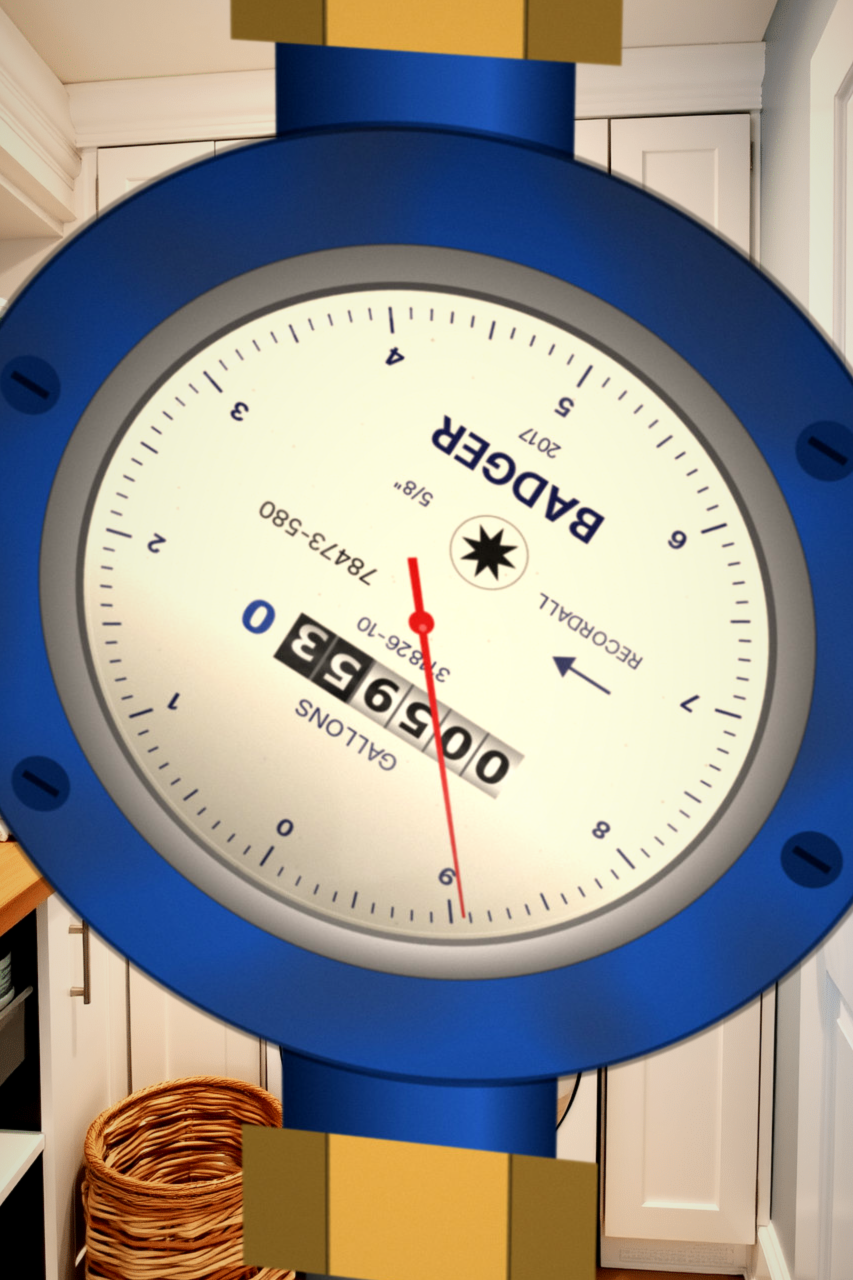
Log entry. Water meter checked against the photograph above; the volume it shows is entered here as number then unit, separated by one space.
59528.9 gal
